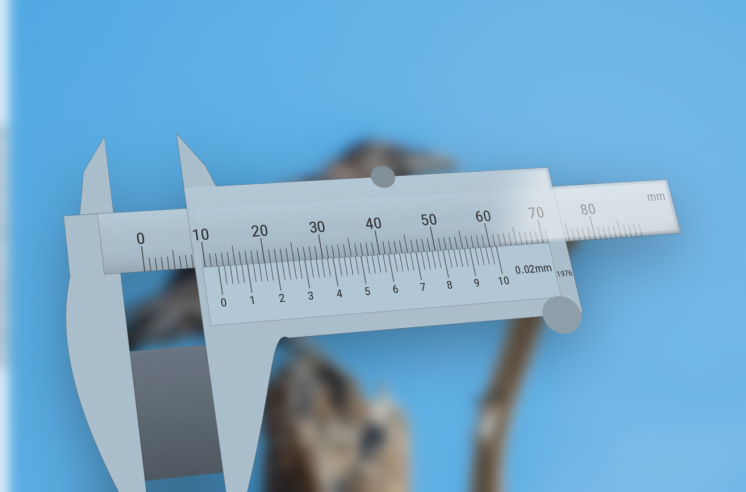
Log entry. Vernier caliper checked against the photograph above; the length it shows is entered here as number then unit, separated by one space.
12.2 mm
